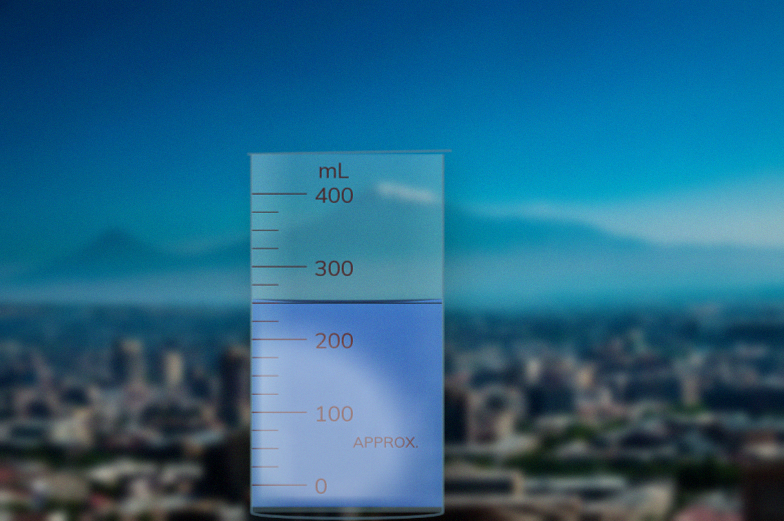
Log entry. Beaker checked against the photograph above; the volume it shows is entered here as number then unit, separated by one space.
250 mL
